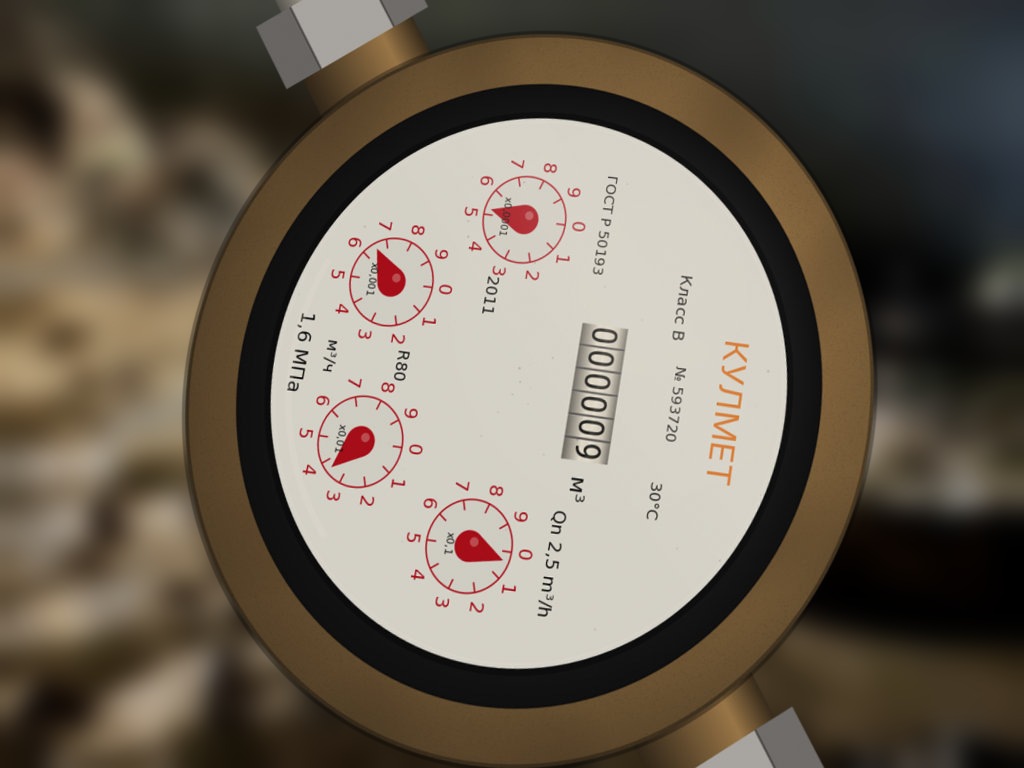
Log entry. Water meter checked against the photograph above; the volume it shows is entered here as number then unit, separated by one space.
9.0365 m³
